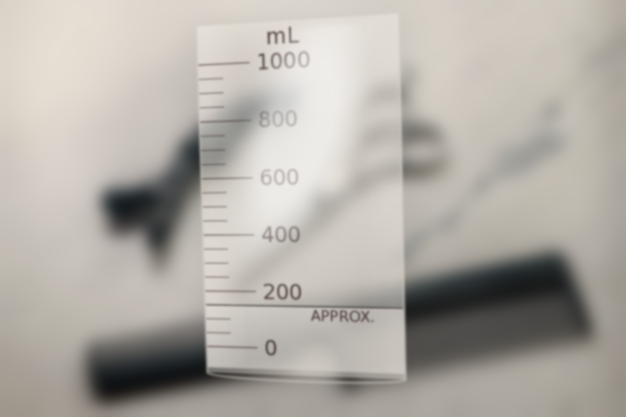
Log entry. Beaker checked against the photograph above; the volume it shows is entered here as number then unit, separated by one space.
150 mL
